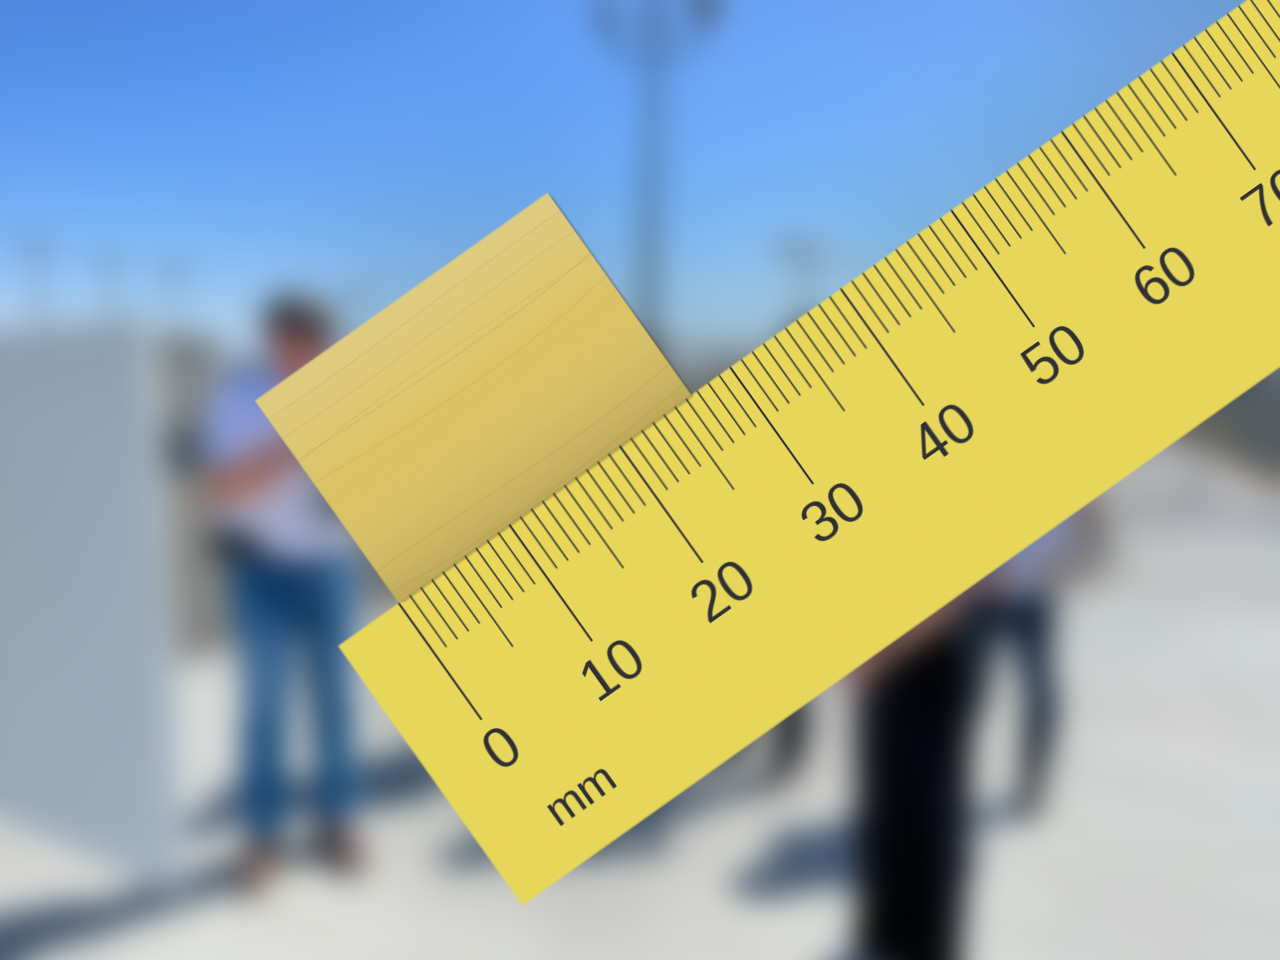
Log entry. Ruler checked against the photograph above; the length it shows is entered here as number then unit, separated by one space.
26.5 mm
